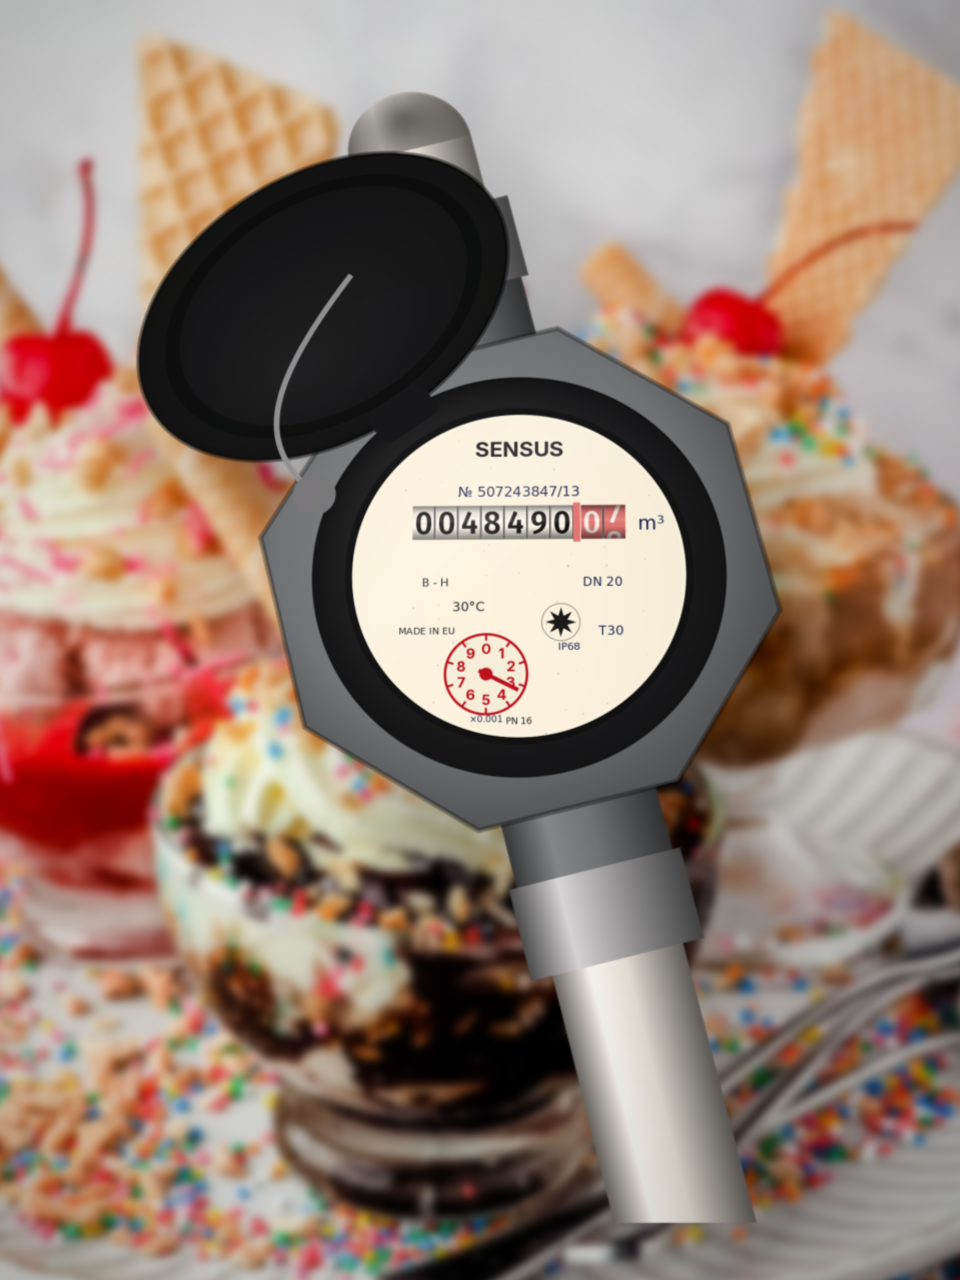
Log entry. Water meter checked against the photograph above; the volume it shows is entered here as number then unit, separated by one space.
48490.073 m³
